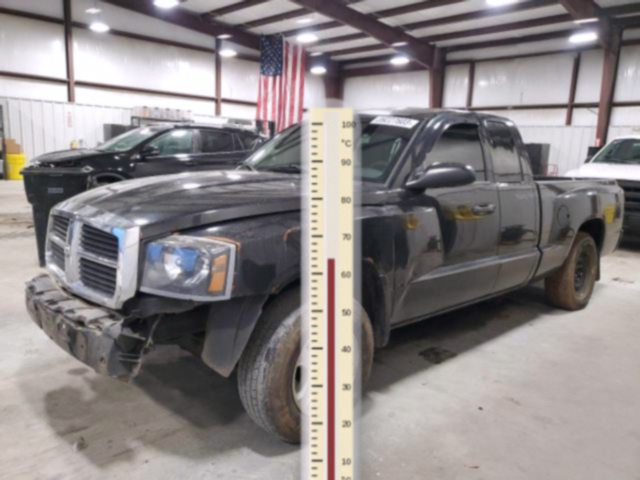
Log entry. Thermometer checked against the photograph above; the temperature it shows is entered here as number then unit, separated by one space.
64 °C
